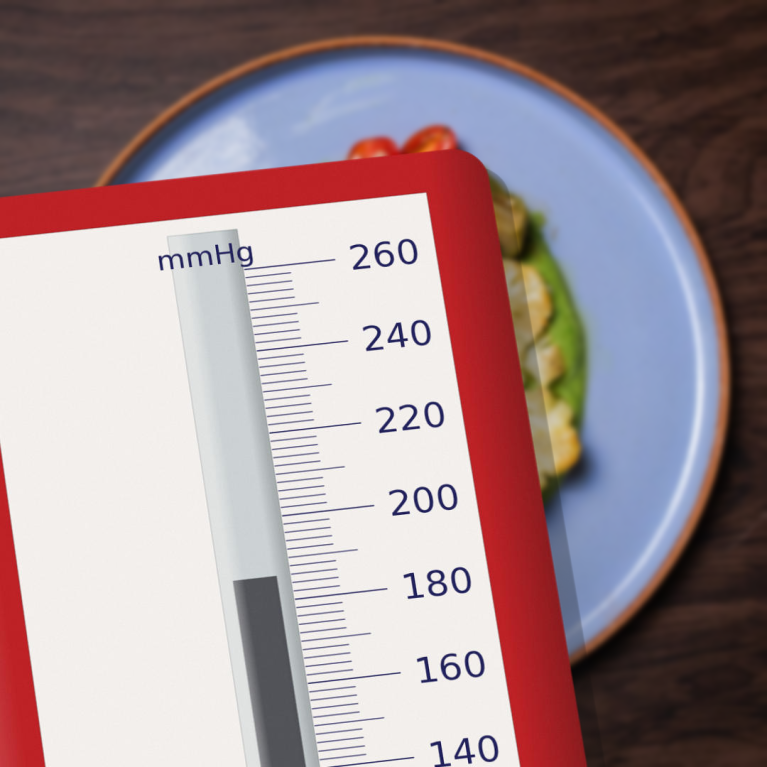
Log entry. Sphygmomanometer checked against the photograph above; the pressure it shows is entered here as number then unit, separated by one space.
186 mmHg
